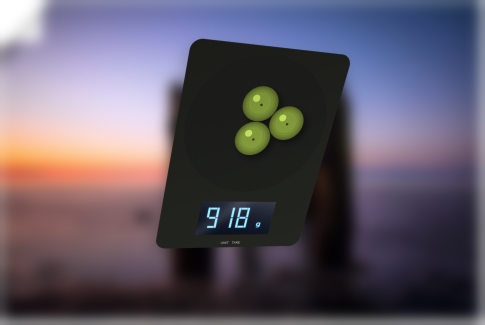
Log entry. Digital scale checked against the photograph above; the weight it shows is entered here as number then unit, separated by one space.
918 g
